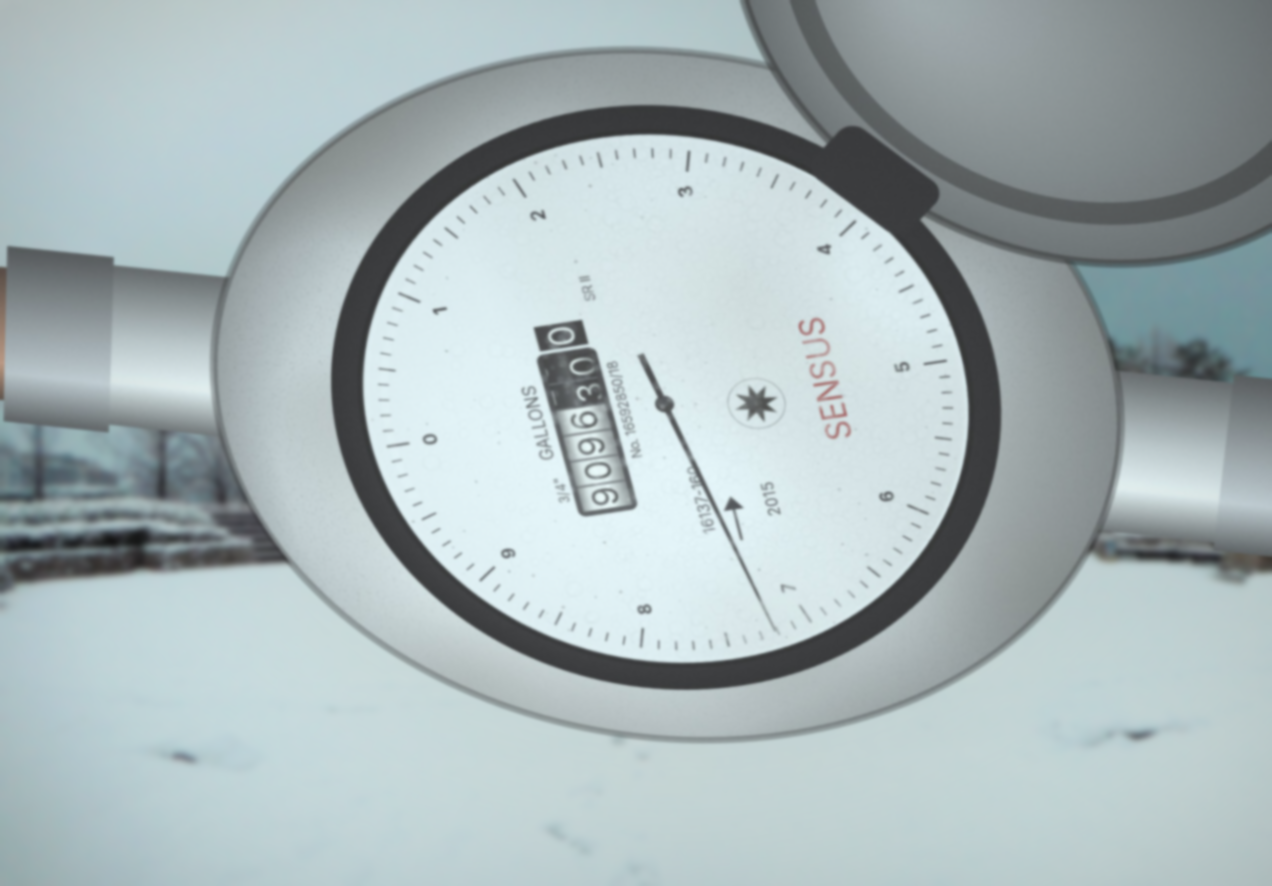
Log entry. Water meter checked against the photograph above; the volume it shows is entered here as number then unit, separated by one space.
9096297.2 gal
